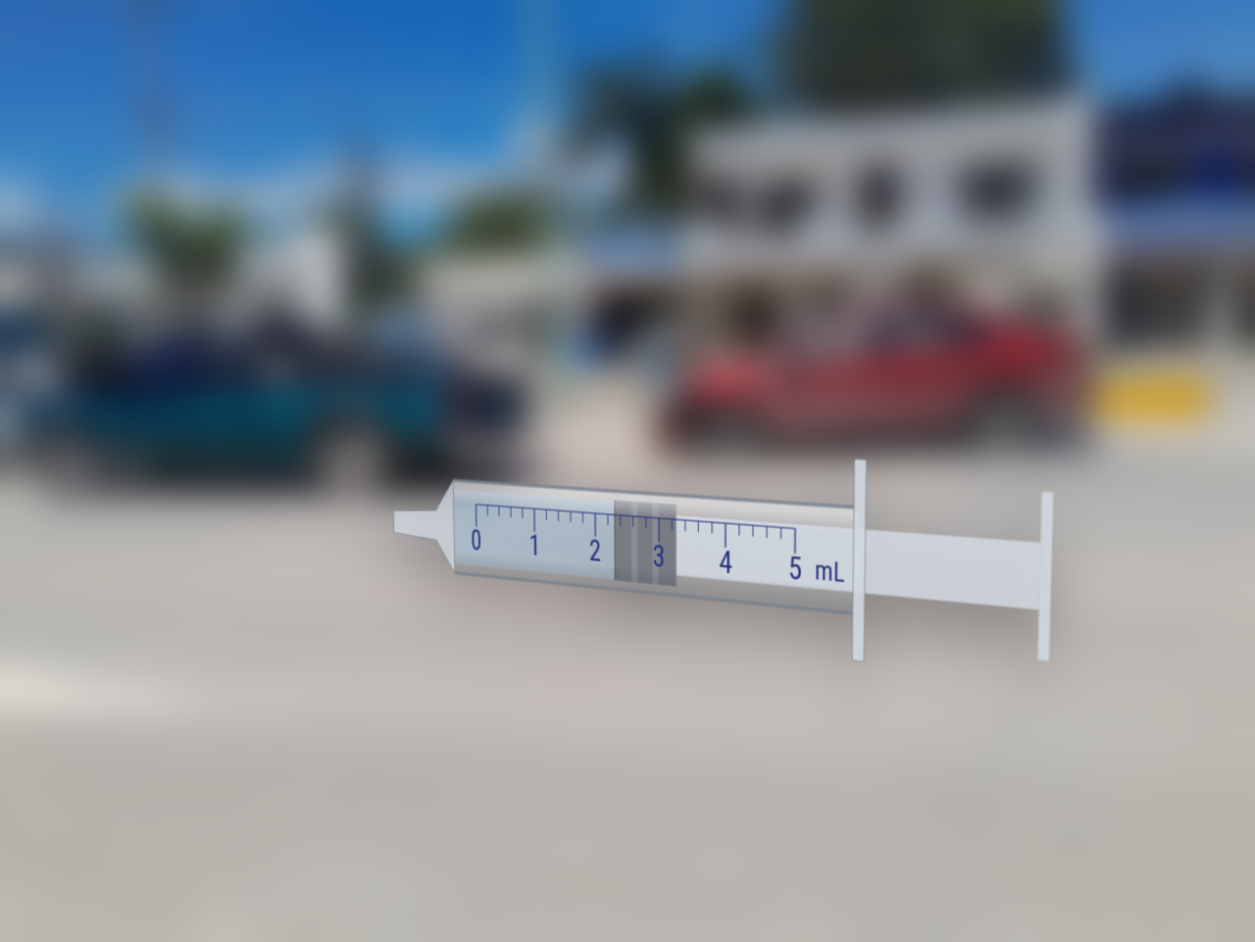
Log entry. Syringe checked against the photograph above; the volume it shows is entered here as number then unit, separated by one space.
2.3 mL
